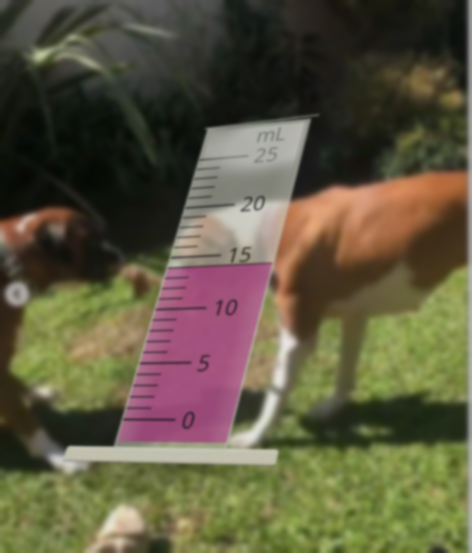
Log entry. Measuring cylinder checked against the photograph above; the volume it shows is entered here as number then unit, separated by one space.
14 mL
